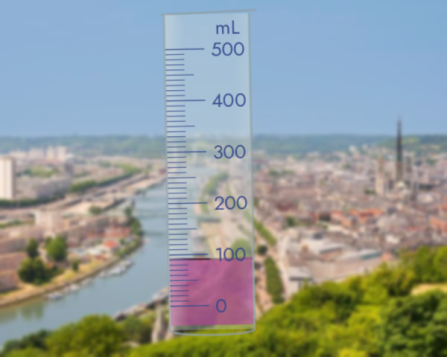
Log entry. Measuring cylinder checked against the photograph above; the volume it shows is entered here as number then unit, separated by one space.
90 mL
